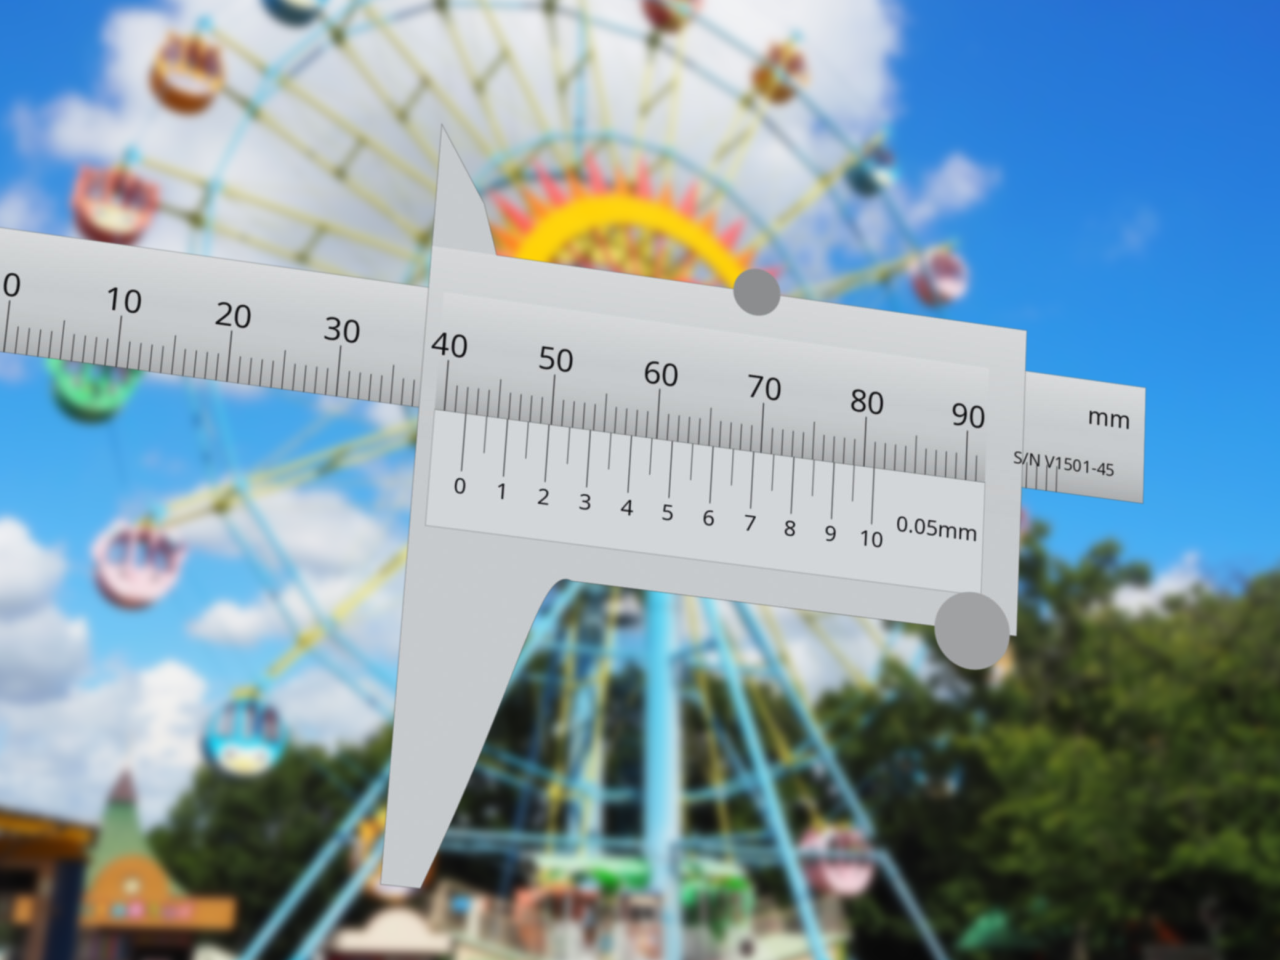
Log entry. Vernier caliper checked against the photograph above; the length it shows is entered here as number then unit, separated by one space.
42.0 mm
